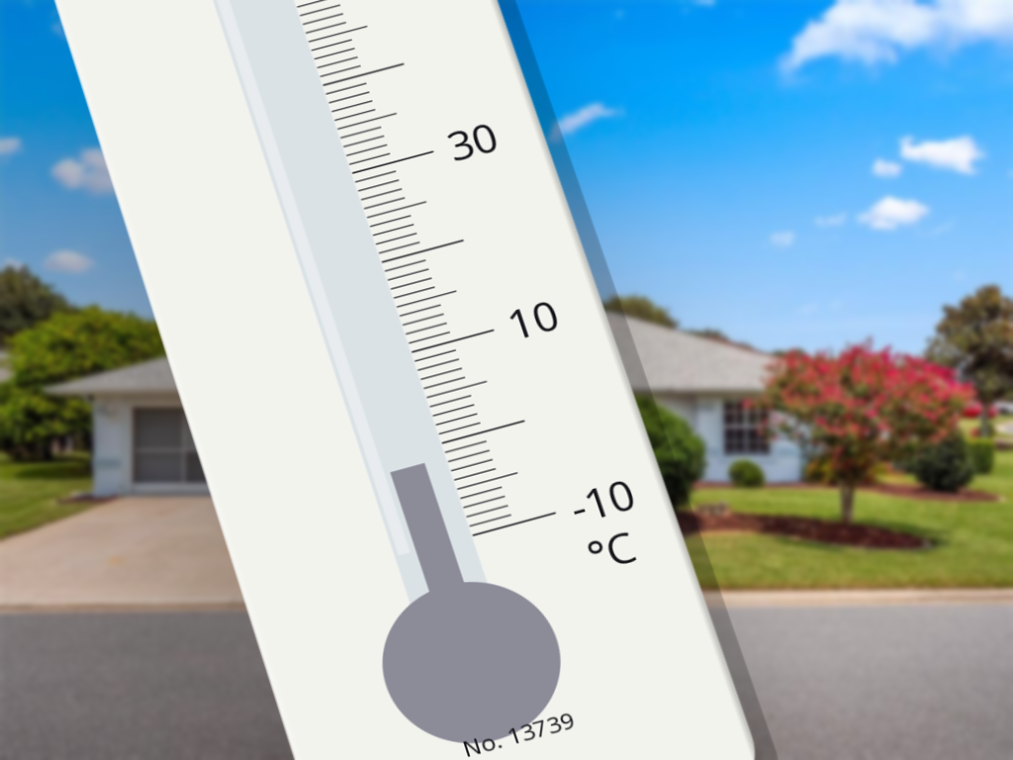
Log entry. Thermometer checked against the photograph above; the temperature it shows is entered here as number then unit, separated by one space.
-1.5 °C
